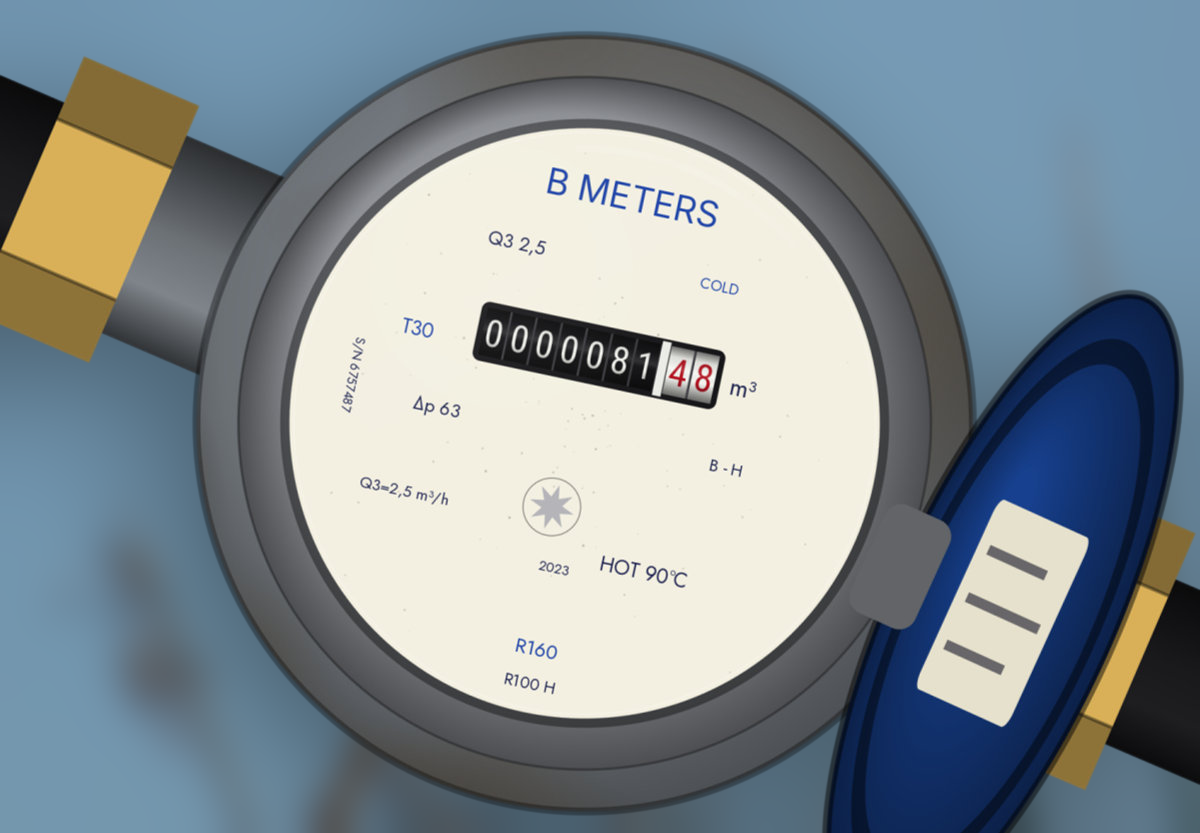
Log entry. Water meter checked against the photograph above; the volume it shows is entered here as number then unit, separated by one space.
81.48 m³
